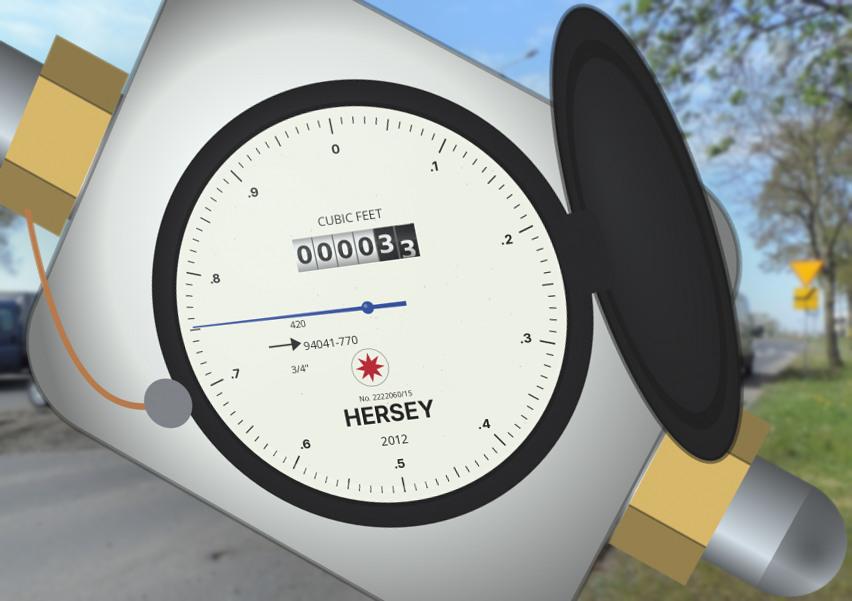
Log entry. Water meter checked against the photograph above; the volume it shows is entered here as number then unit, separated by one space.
32.75 ft³
